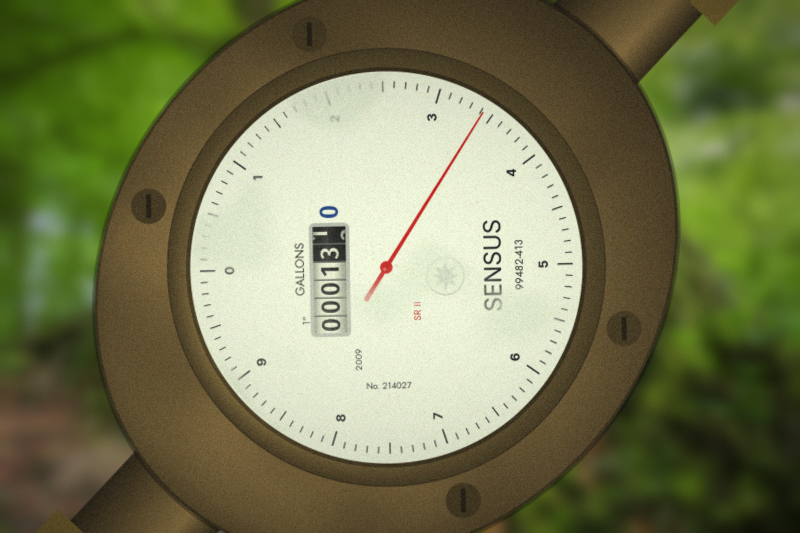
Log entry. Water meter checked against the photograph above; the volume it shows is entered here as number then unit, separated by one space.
1313.4 gal
